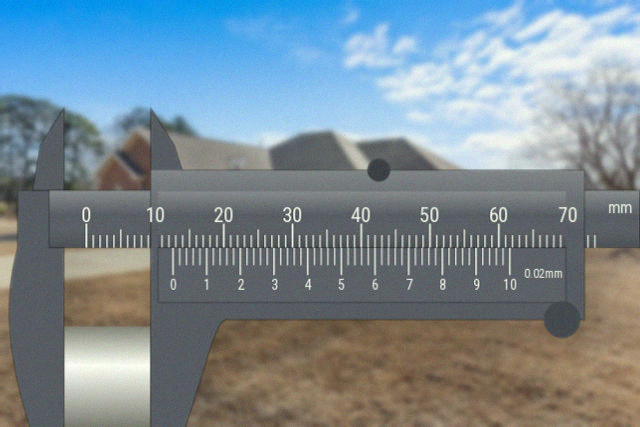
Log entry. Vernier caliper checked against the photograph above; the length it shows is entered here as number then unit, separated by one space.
12.6 mm
